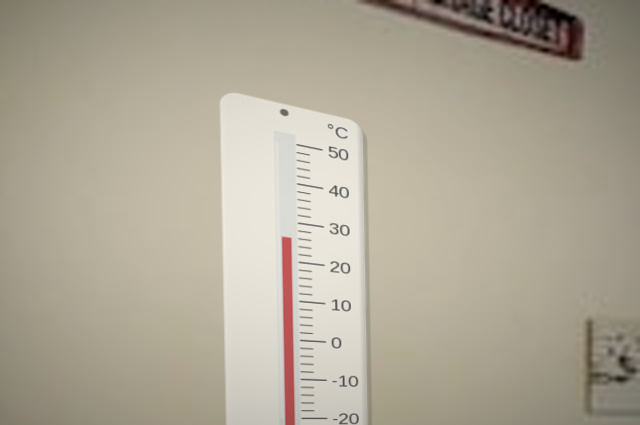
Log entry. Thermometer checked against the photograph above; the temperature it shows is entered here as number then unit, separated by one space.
26 °C
